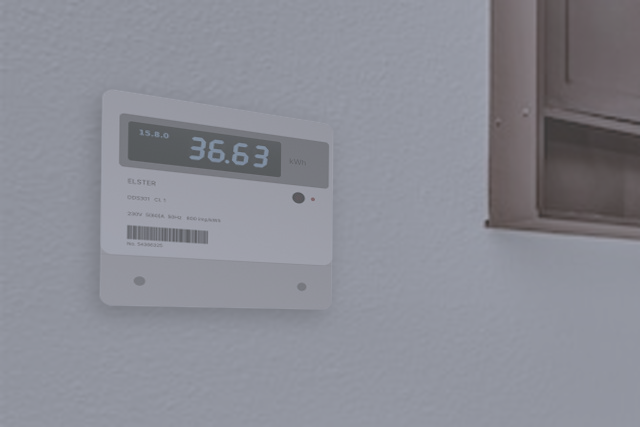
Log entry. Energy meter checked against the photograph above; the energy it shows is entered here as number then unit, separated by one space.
36.63 kWh
